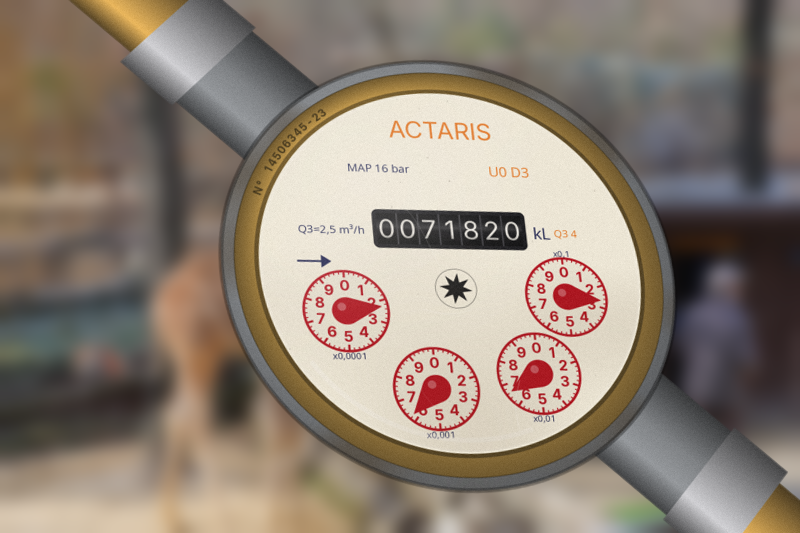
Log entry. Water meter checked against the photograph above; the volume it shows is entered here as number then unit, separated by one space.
71820.2662 kL
